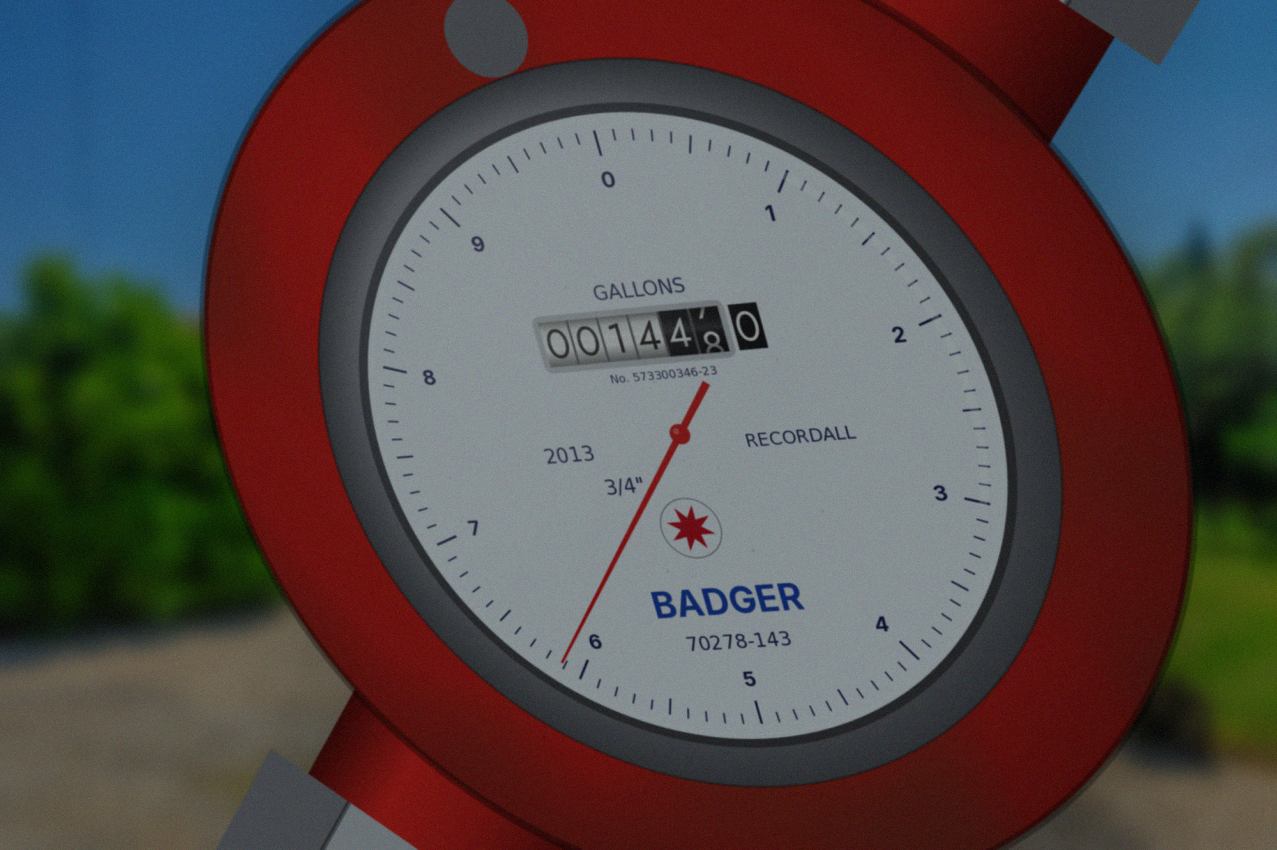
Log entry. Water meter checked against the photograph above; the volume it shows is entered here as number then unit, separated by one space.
14476.1 gal
